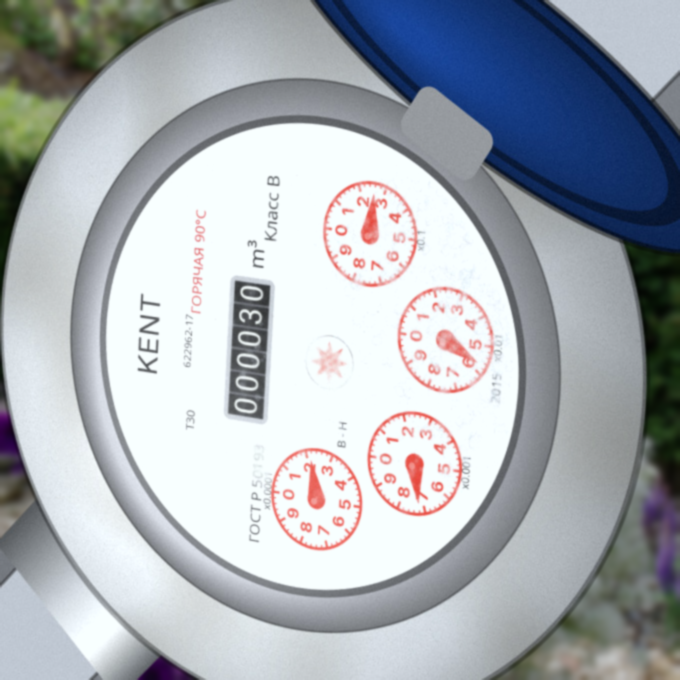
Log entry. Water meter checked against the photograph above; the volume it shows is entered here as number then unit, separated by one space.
30.2572 m³
